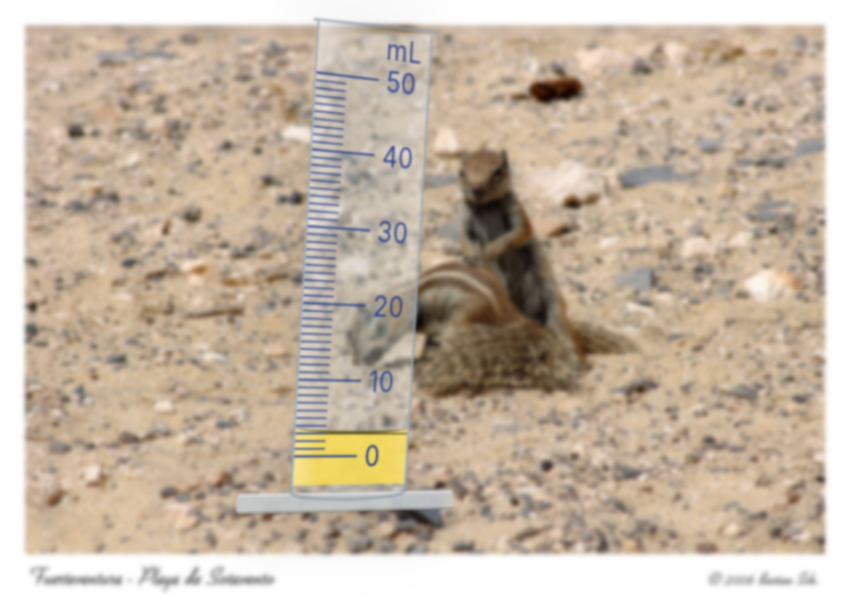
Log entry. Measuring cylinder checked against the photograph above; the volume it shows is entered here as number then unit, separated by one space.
3 mL
